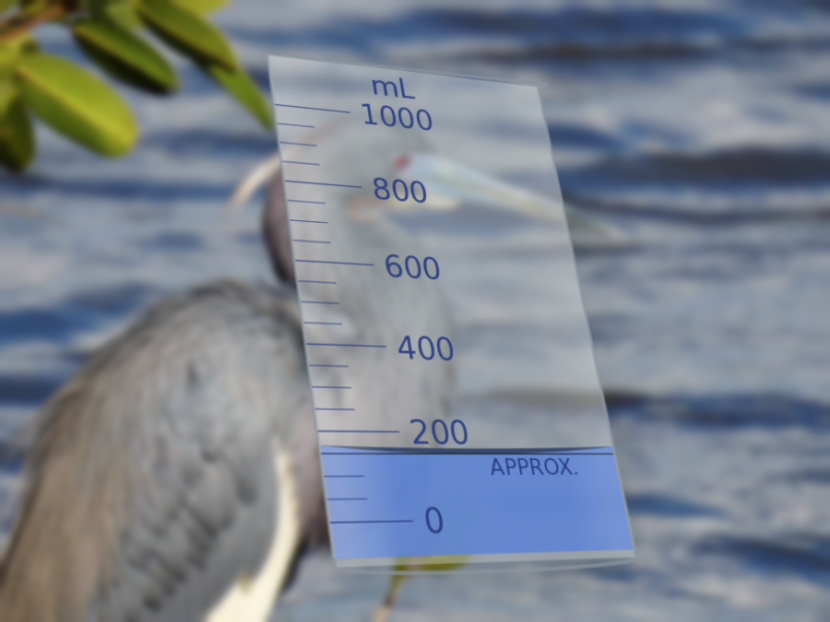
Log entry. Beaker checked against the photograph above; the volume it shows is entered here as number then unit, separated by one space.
150 mL
